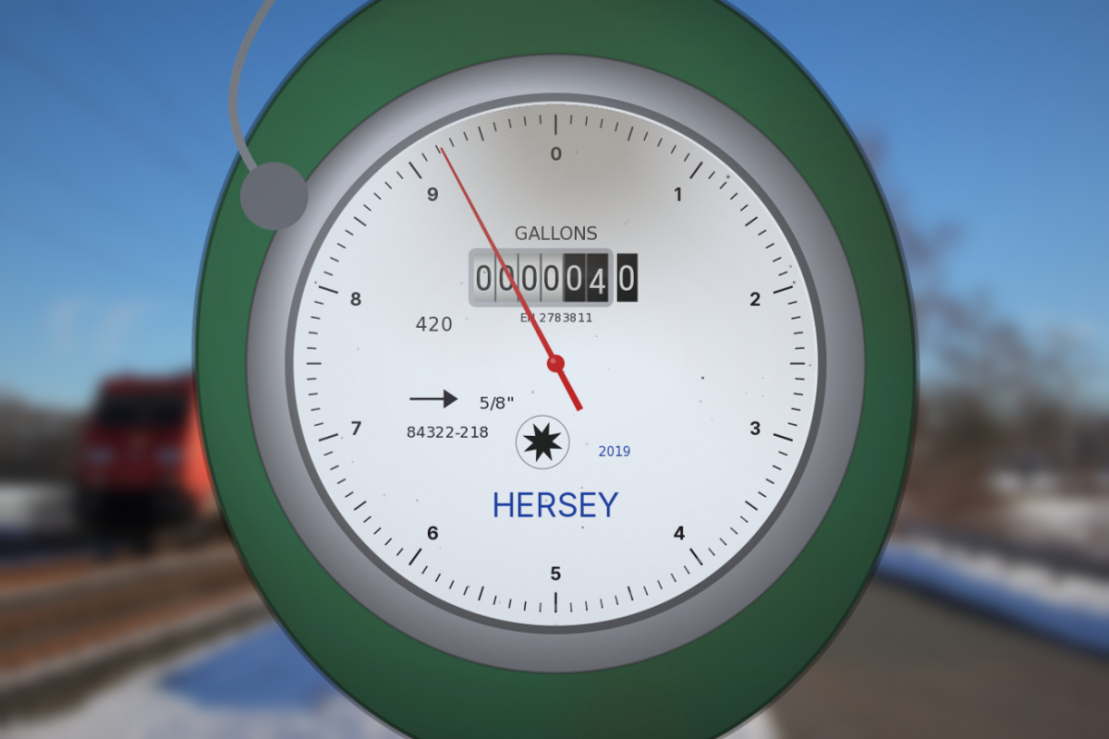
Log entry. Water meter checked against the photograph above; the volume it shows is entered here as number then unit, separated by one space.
39.2 gal
